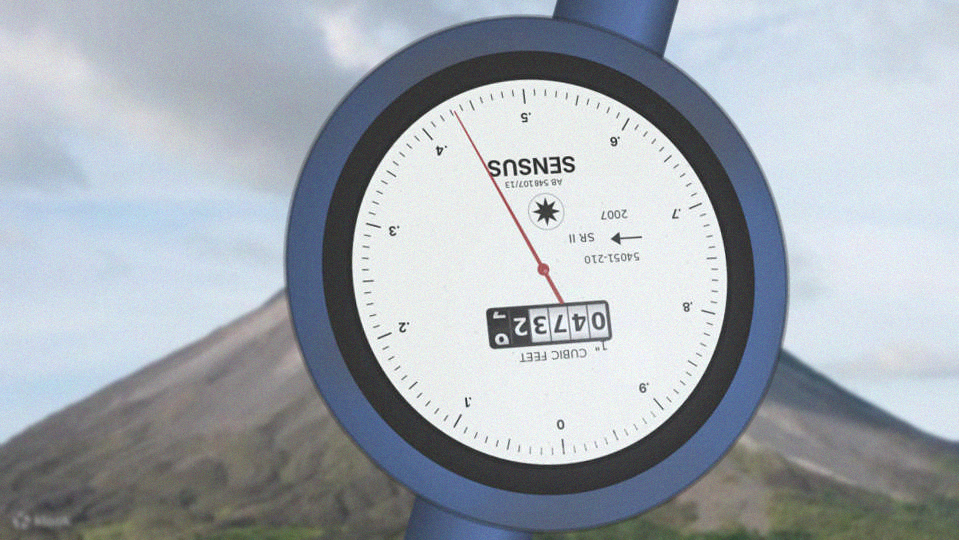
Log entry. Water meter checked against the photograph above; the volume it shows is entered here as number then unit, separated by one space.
47326.43 ft³
